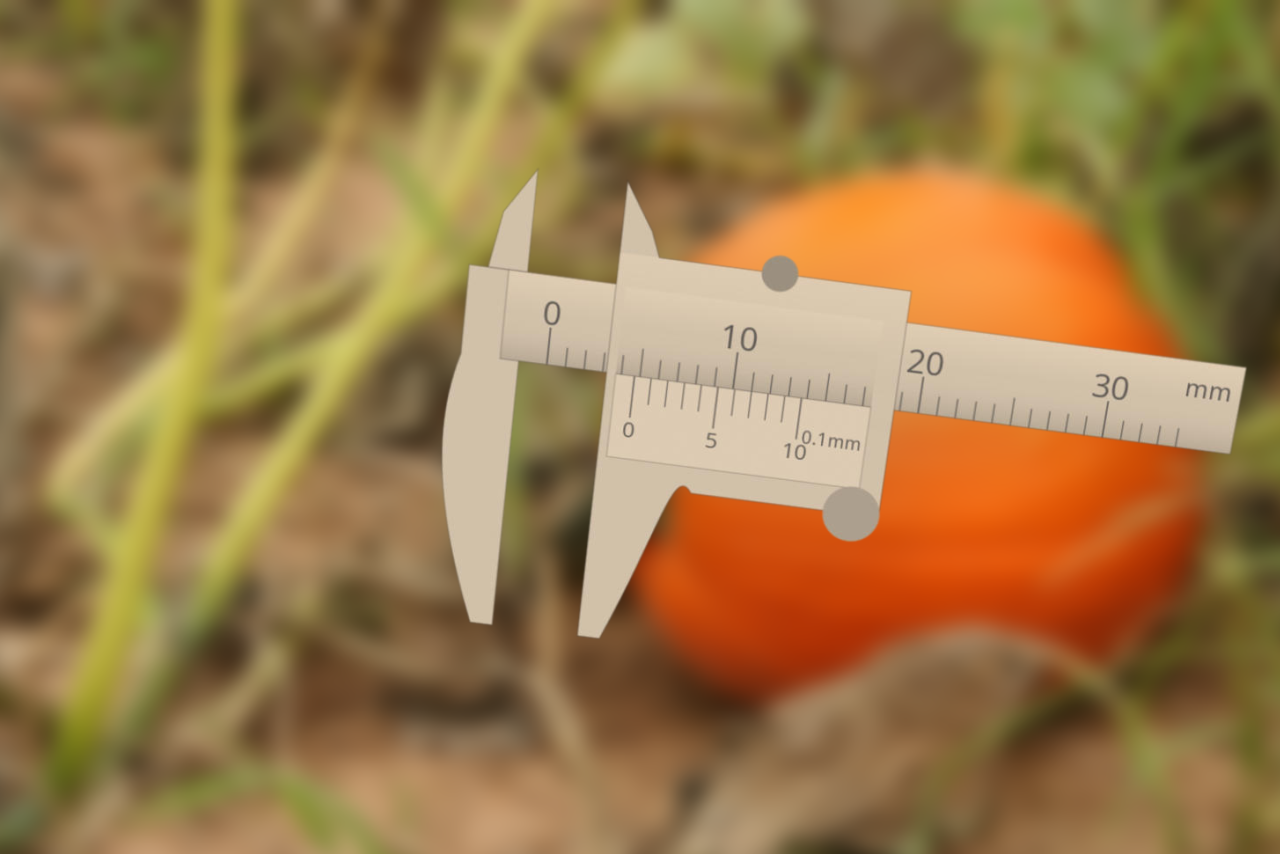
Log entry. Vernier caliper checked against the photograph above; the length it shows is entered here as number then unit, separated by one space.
4.7 mm
